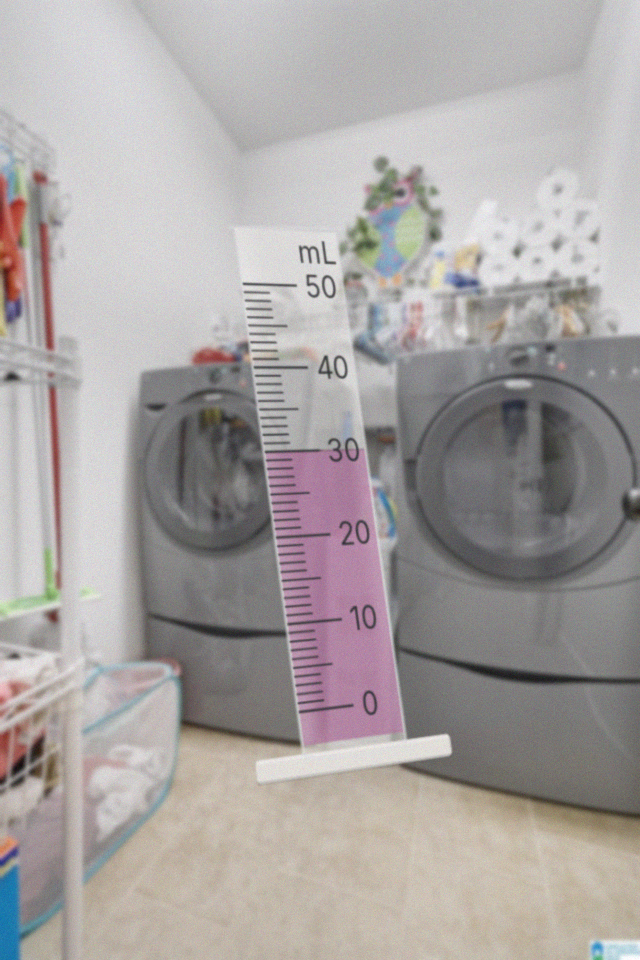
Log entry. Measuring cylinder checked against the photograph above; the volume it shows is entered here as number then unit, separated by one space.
30 mL
